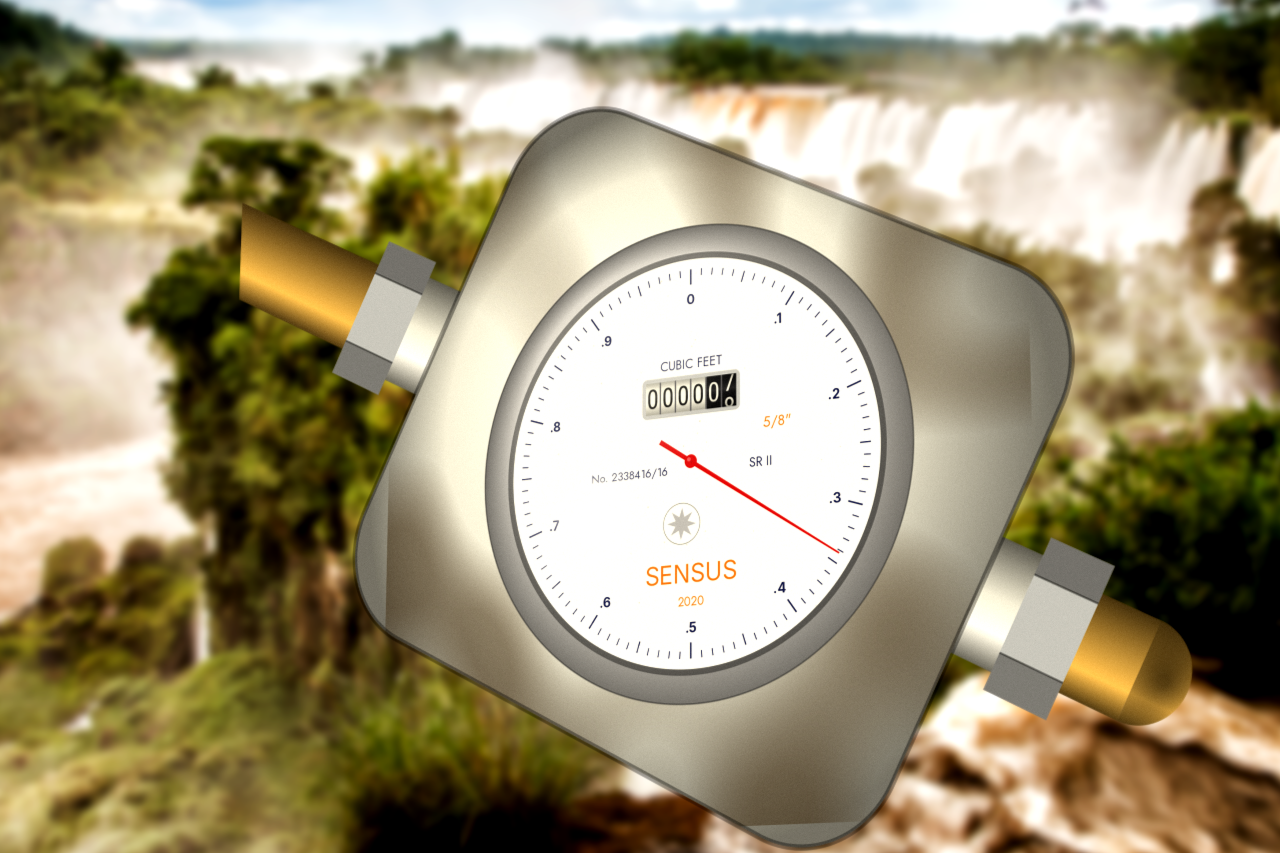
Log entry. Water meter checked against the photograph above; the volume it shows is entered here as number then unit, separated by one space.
7.34 ft³
